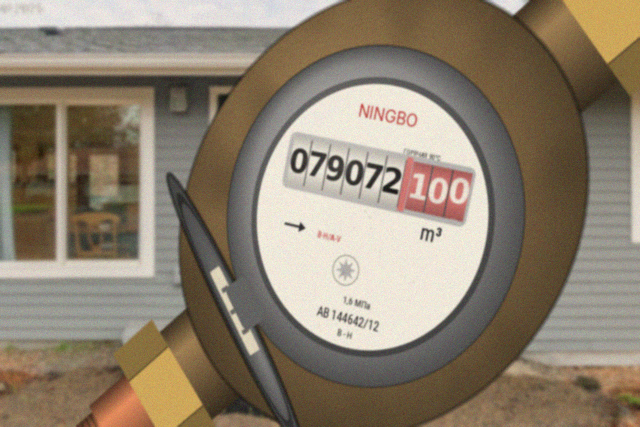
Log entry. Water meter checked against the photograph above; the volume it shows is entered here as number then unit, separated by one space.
79072.100 m³
